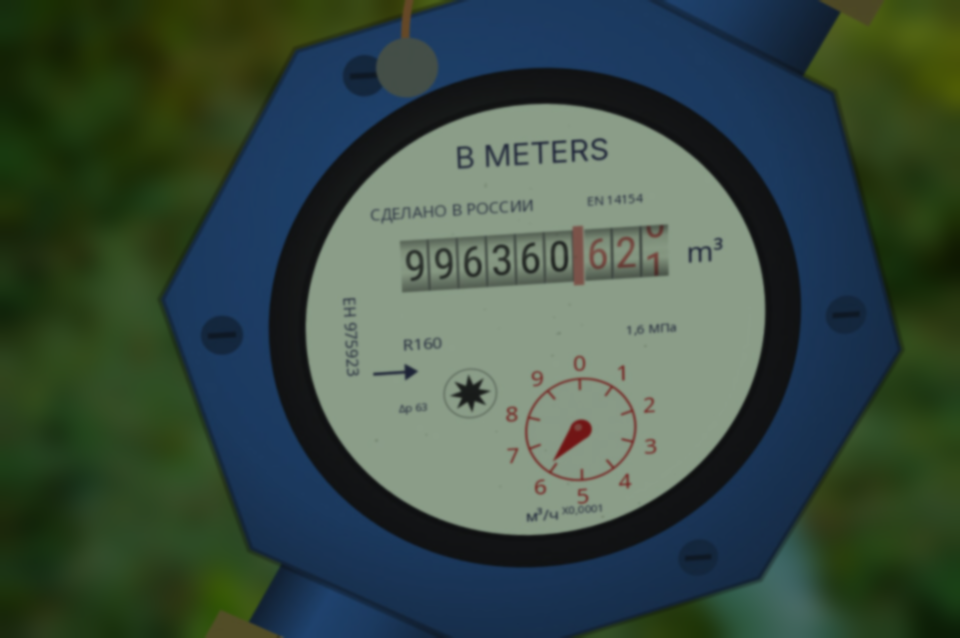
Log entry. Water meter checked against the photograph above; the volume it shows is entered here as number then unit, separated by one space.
996360.6206 m³
